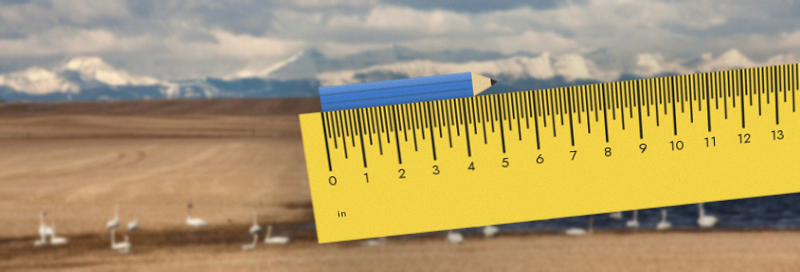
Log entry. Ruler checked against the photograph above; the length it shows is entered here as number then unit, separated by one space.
5 in
